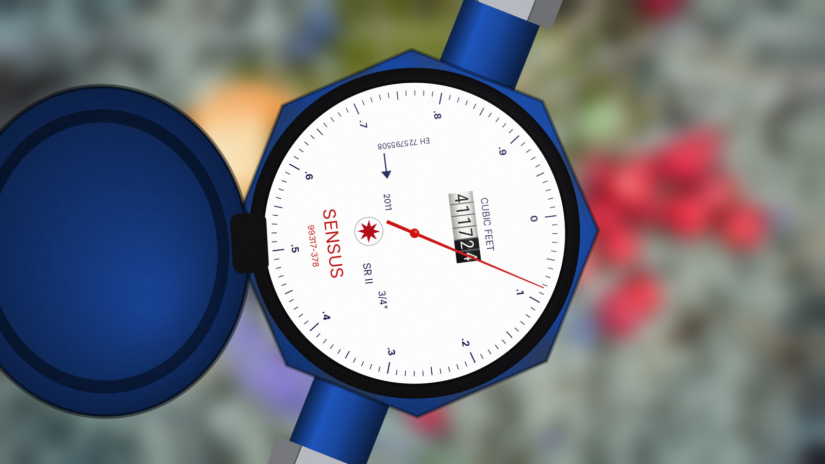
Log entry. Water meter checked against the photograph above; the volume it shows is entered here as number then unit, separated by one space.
411724.08 ft³
